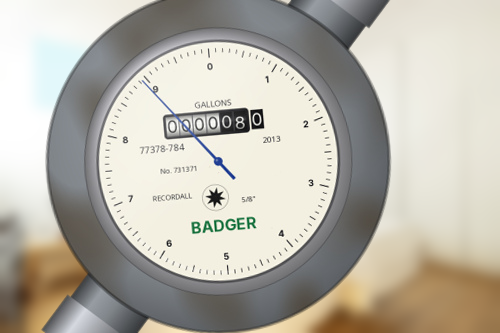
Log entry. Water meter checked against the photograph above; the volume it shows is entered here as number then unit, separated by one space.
78.9 gal
